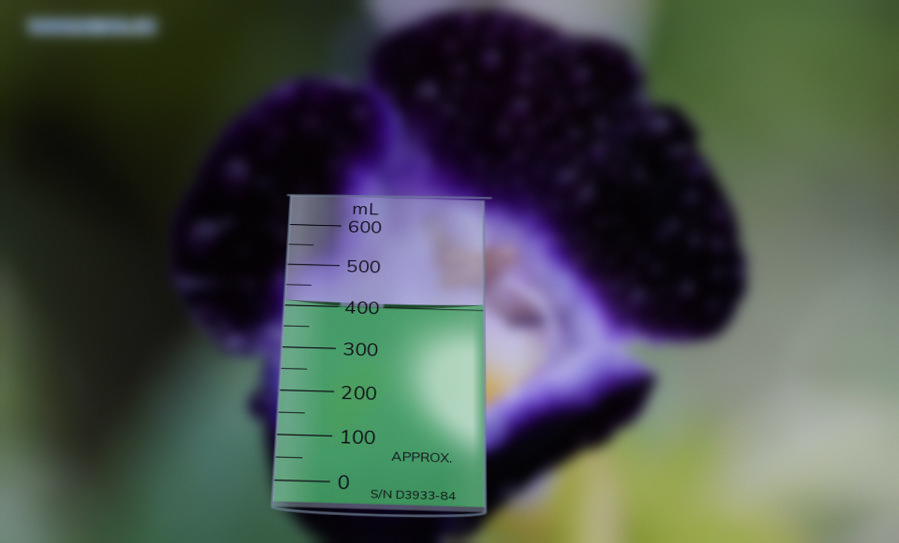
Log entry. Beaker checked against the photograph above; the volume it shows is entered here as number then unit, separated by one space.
400 mL
